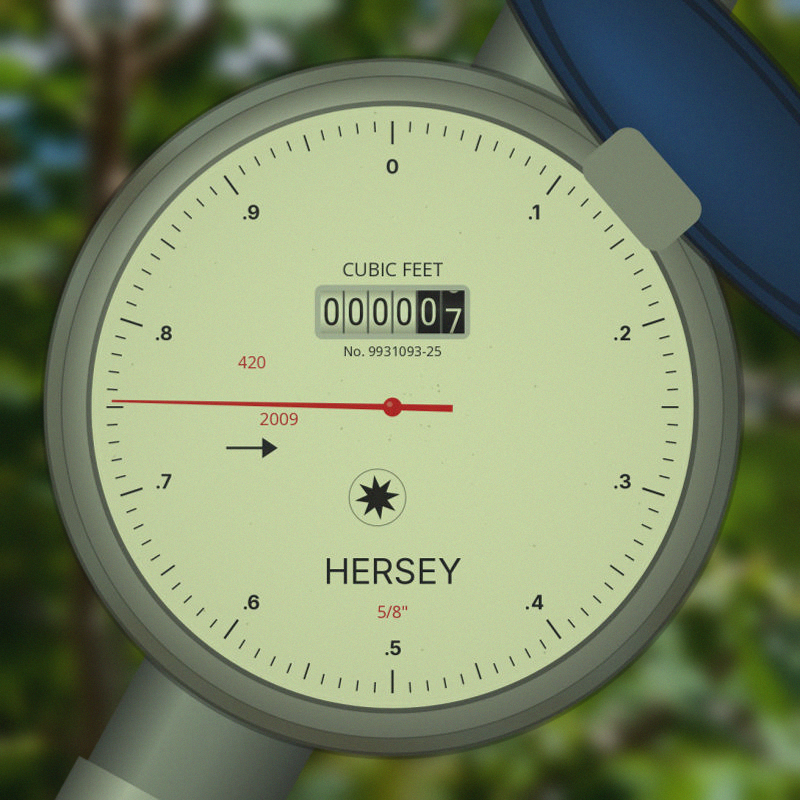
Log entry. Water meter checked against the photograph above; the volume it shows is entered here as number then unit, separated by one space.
6.75 ft³
